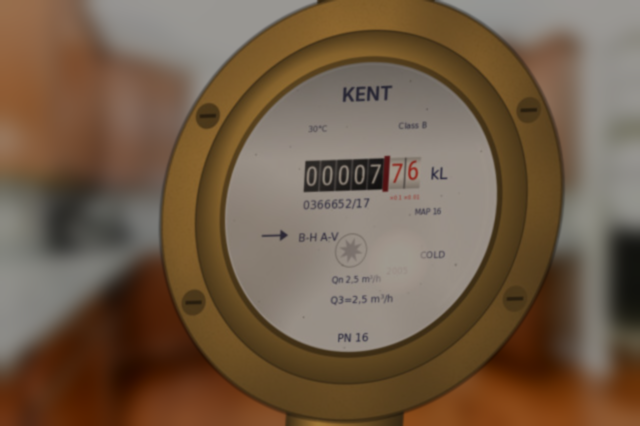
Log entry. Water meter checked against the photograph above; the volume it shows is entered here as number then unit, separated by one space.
7.76 kL
